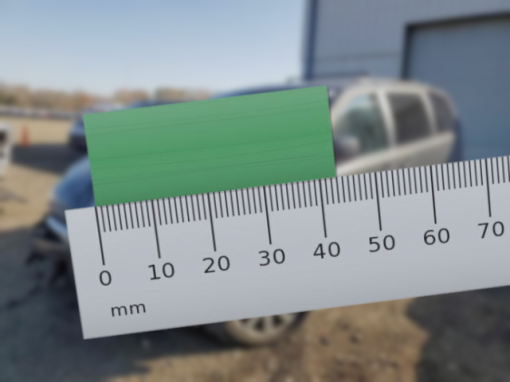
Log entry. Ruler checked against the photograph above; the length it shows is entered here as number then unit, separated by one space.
43 mm
